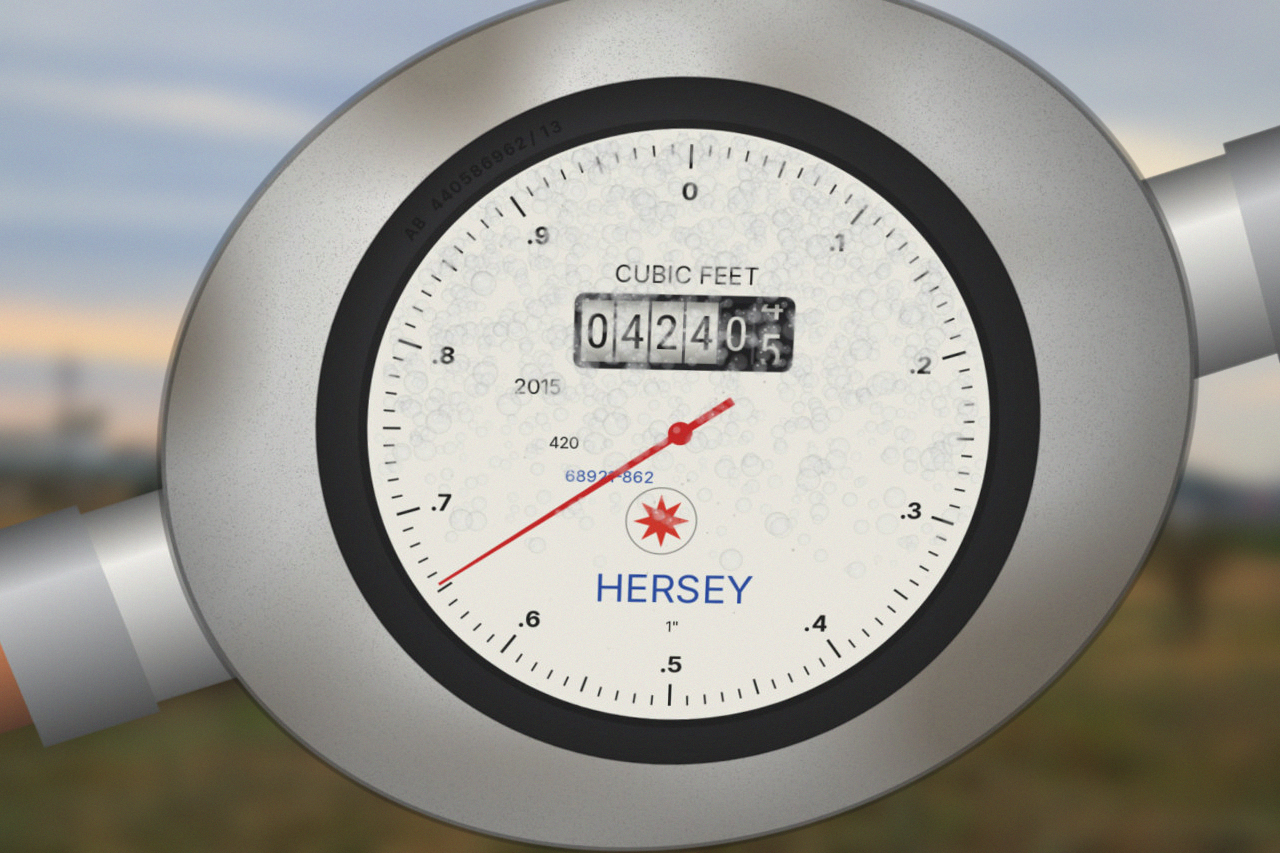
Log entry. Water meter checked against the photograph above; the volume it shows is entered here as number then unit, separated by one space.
42404.65 ft³
